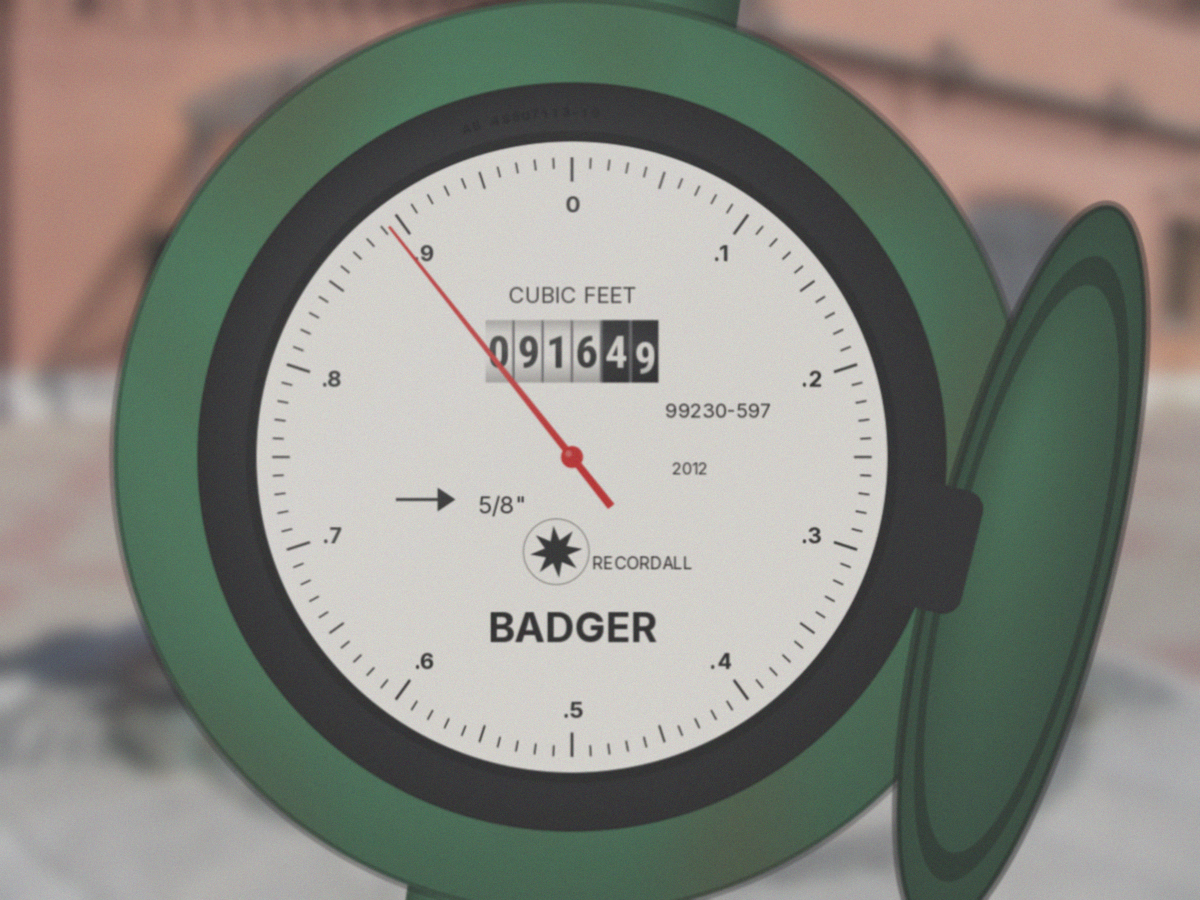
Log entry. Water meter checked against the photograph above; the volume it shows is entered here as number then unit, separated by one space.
91648.89 ft³
